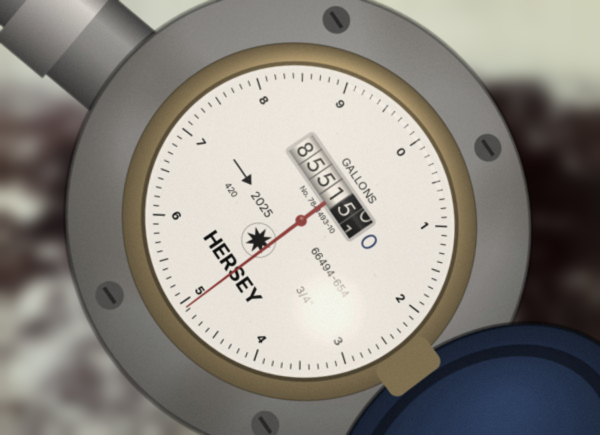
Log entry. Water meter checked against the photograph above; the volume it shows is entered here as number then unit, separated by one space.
8551504.9 gal
